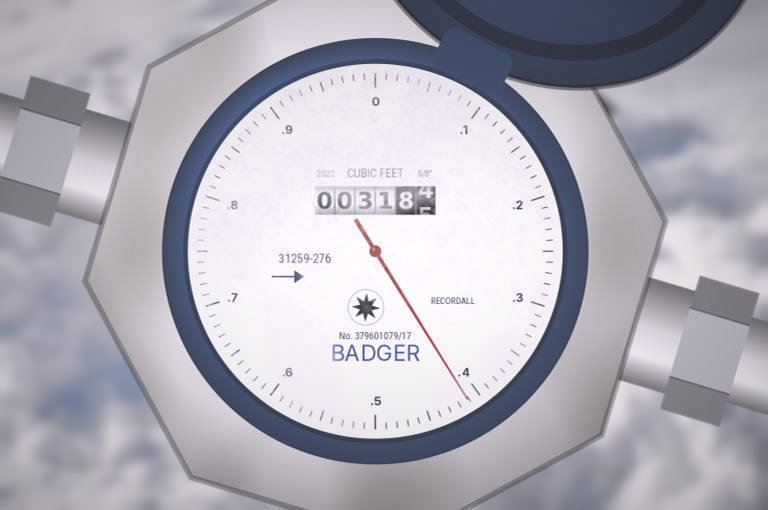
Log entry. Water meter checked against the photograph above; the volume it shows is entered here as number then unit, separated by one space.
3184.41 ft³
